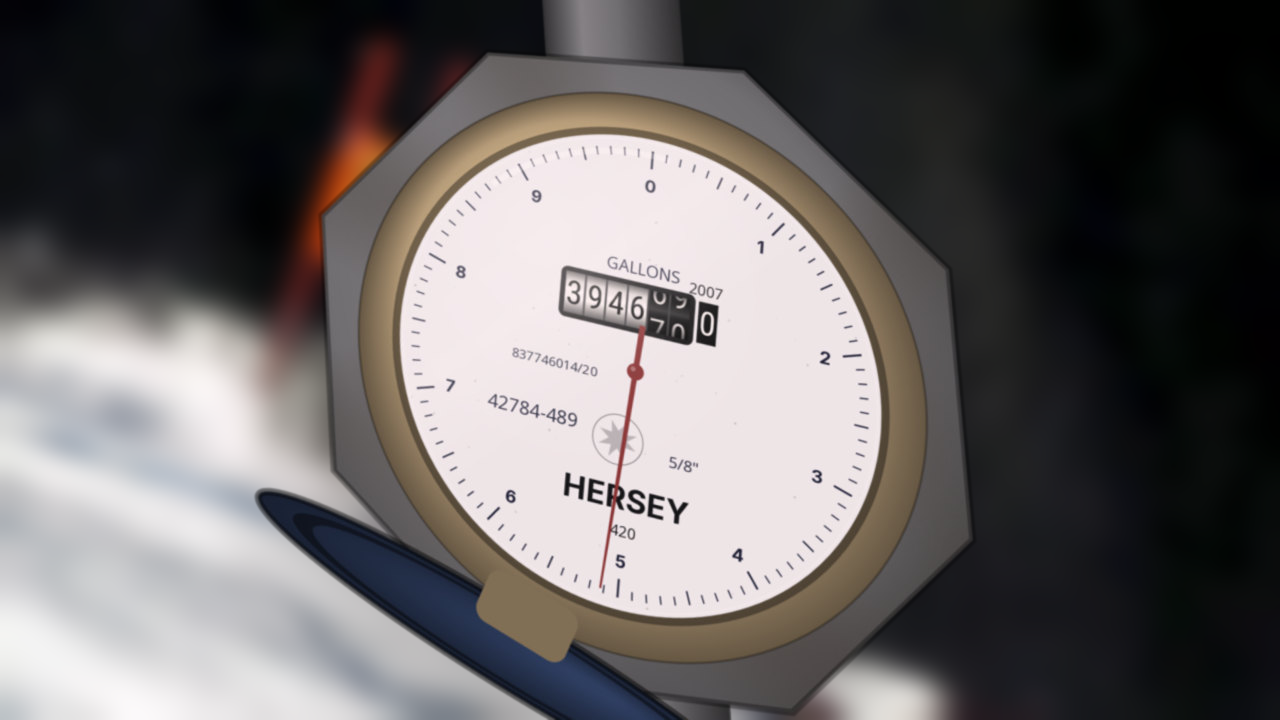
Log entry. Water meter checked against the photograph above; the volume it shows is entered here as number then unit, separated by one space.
3946695.1 gal
